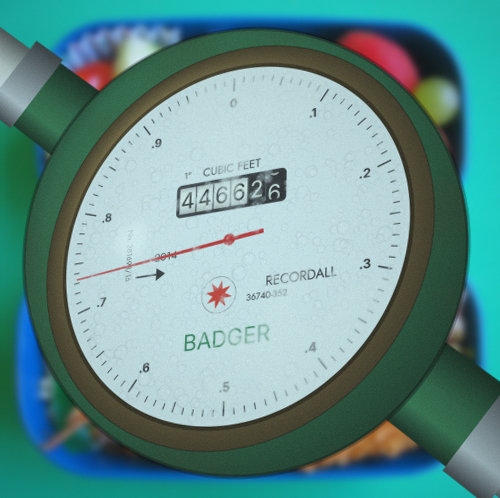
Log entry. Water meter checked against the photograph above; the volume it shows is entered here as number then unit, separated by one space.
446625.73 ft³
